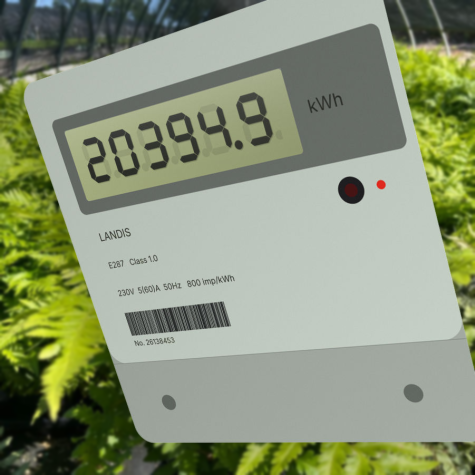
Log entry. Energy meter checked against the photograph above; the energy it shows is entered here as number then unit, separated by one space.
20394.9 kWh
